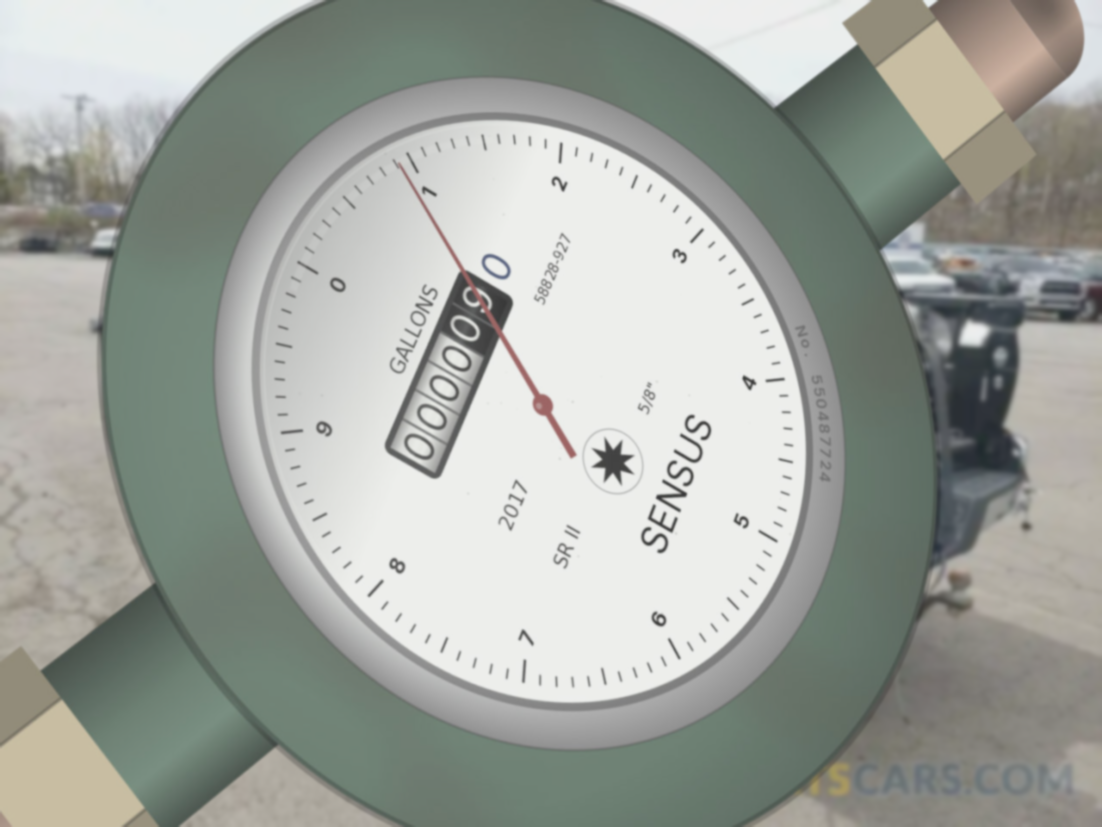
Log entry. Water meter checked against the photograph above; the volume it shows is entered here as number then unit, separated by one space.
90.9 gal
